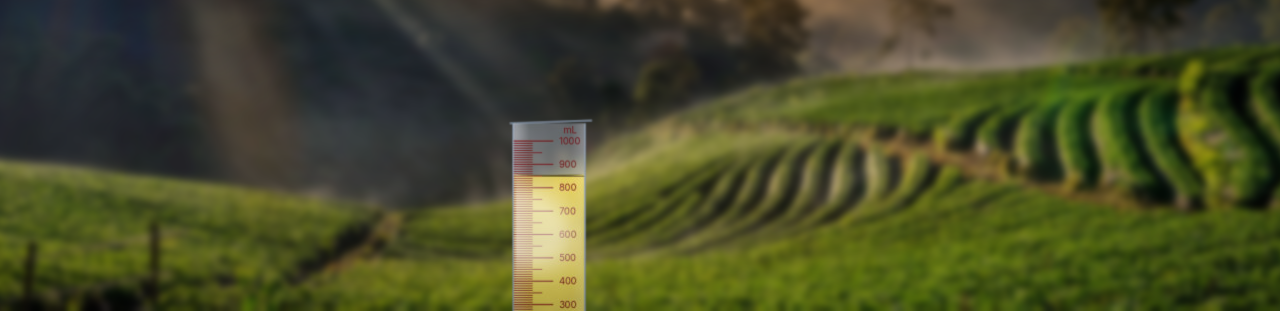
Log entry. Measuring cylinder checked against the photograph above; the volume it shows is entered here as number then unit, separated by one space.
850 mL
